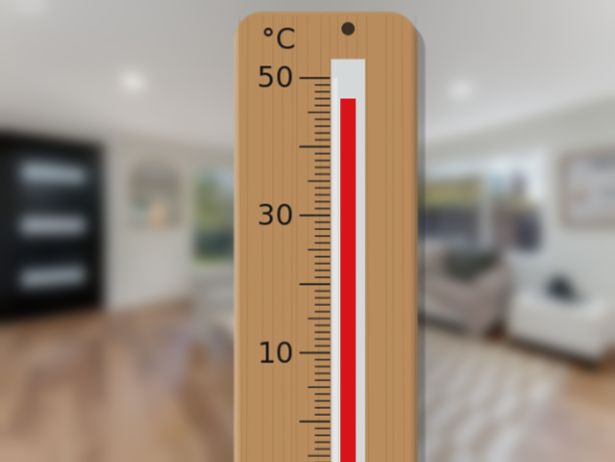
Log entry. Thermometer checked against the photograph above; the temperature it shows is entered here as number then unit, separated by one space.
47 °C
